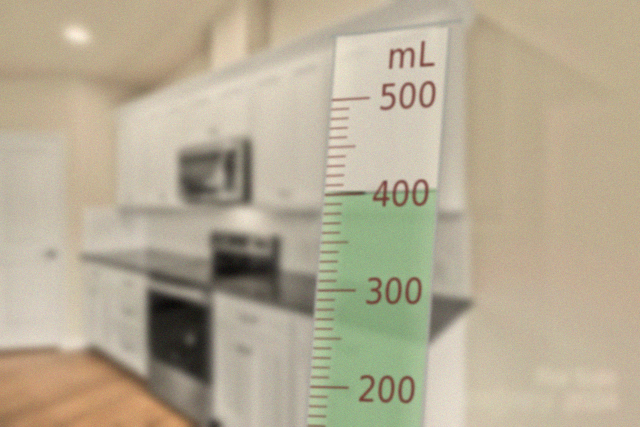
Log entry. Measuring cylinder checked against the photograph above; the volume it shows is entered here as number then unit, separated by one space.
400 mL
